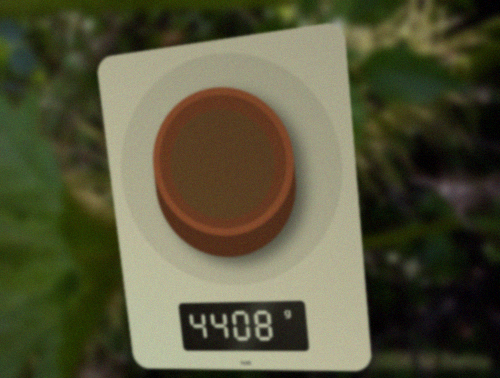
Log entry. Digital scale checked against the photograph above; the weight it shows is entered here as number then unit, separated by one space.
4408 g
